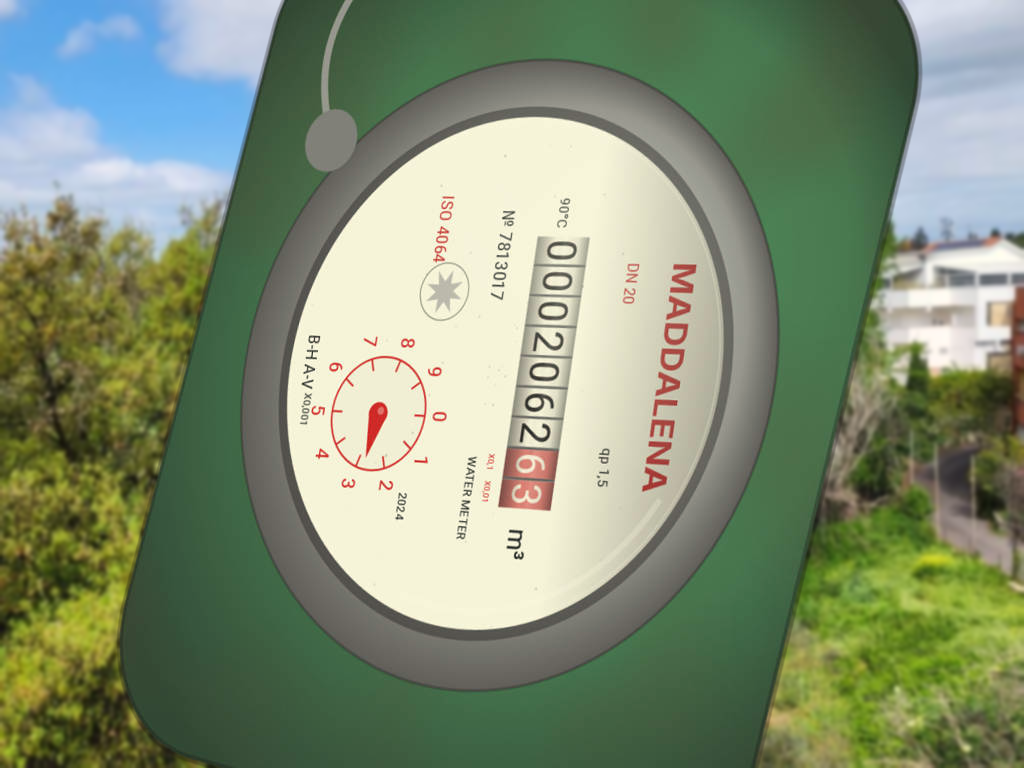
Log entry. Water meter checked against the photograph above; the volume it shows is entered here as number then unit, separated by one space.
2062.632 m³
